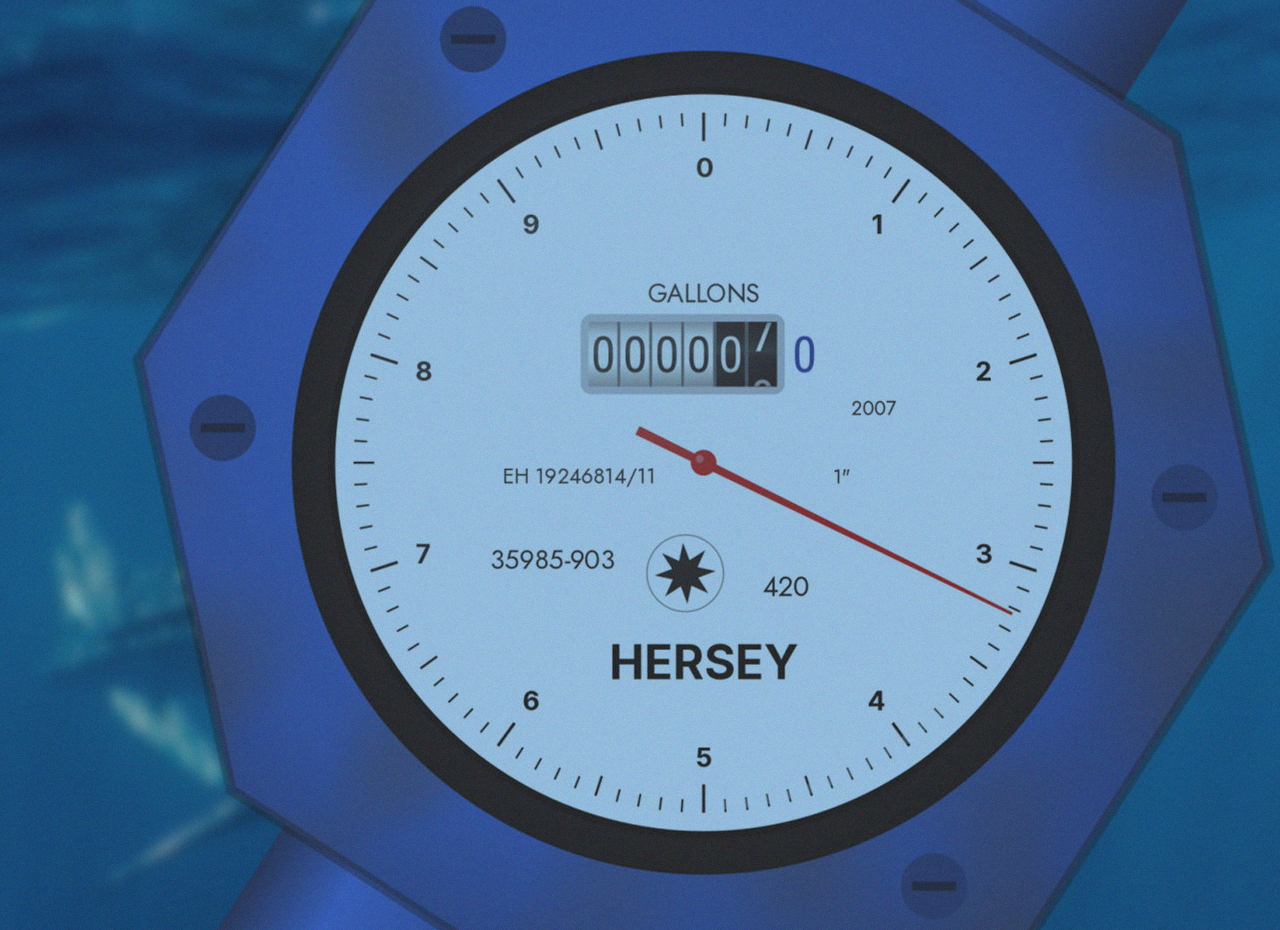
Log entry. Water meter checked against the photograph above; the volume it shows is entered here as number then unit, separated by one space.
73.2 gal
